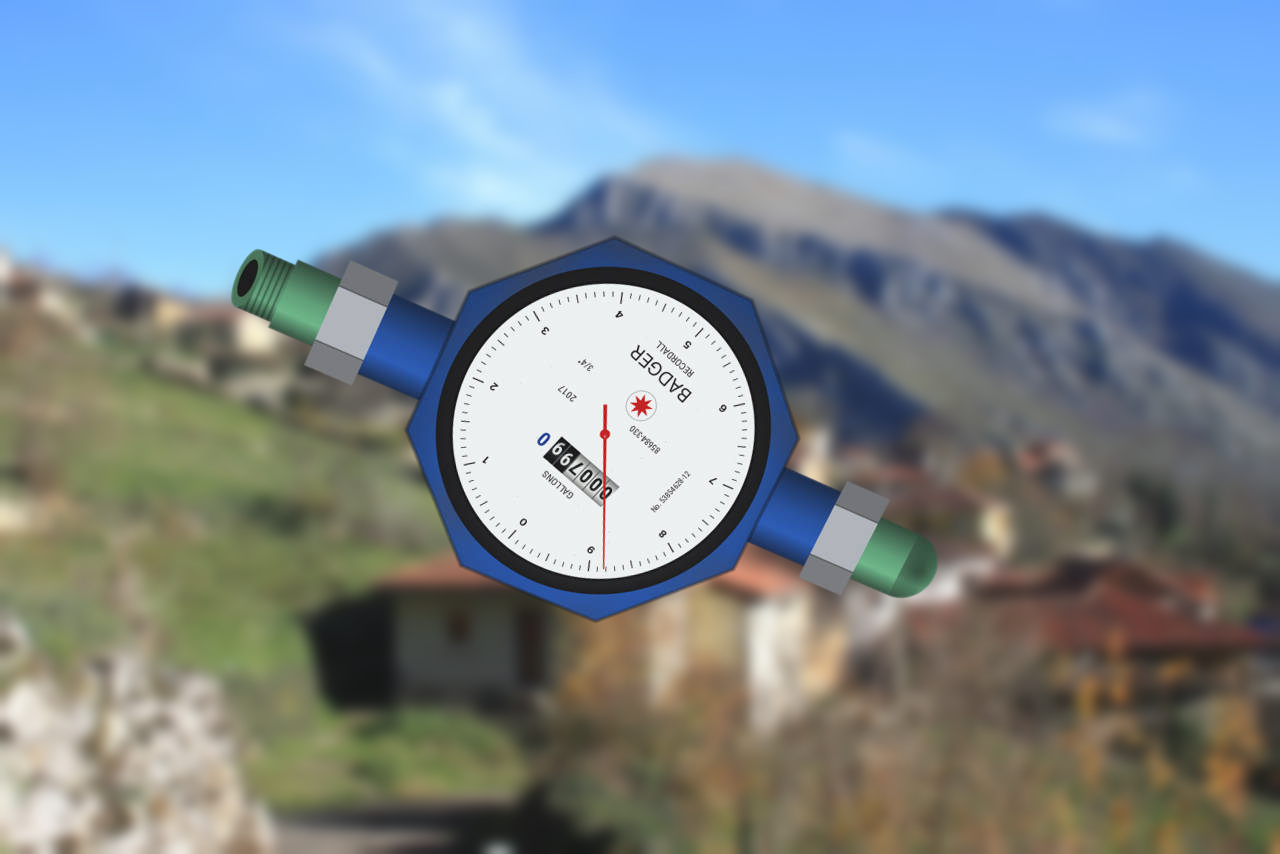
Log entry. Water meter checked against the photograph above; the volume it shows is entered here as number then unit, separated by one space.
7988.8 gal
